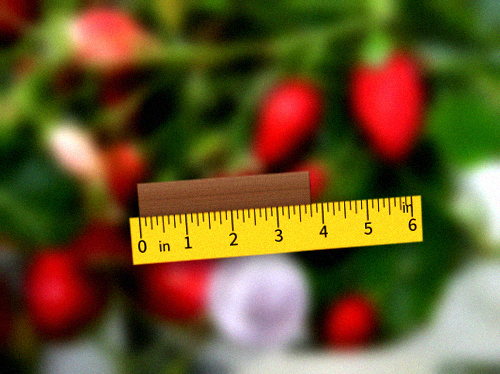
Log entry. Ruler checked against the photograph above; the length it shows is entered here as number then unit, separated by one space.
3.75 in
